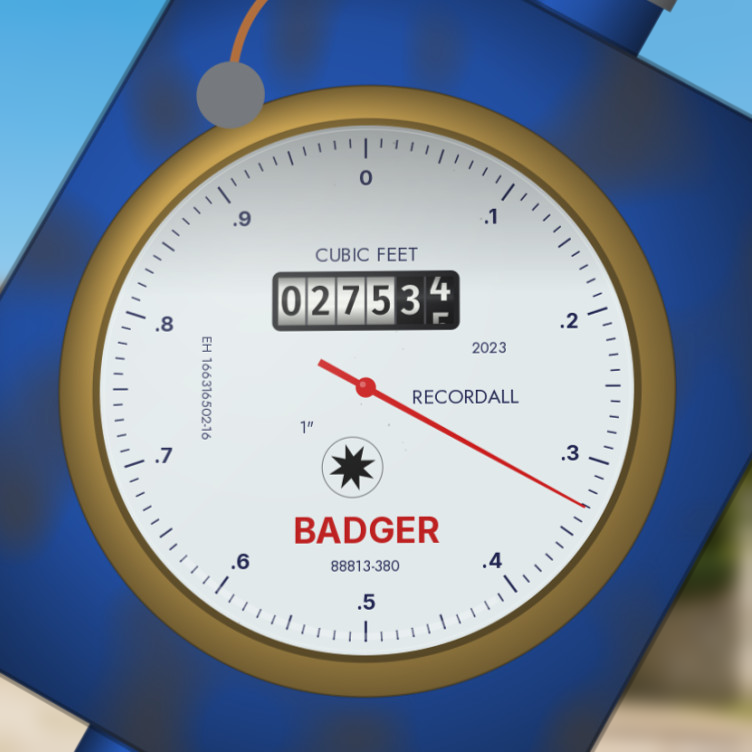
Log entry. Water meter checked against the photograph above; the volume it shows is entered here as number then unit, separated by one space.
27534.33 ft³
